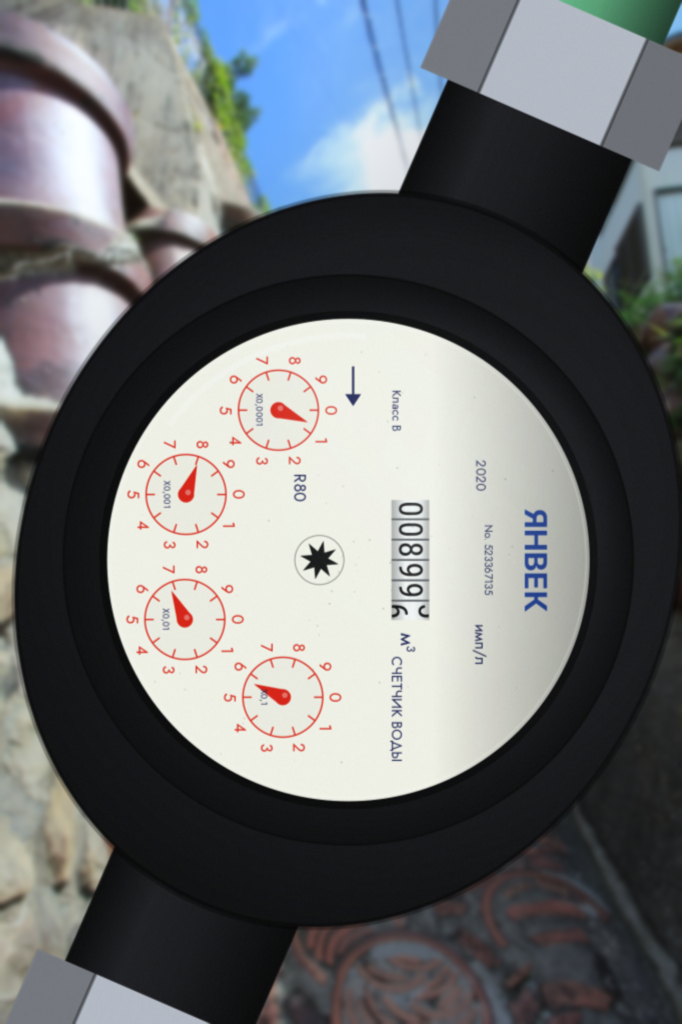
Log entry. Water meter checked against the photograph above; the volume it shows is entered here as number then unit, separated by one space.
8995.5680 m³
